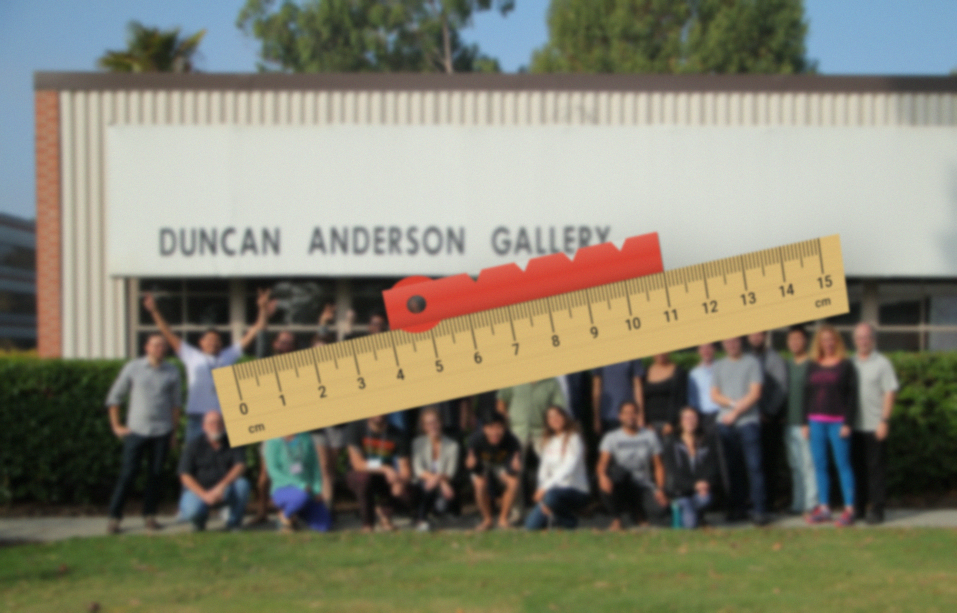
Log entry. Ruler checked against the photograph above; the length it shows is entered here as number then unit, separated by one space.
7 cm
